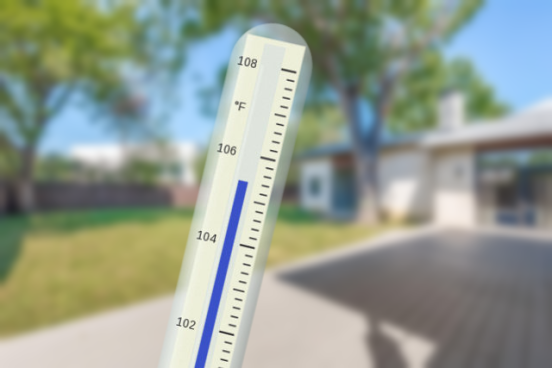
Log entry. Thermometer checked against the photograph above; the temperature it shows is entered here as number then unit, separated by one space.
105.4 °F
